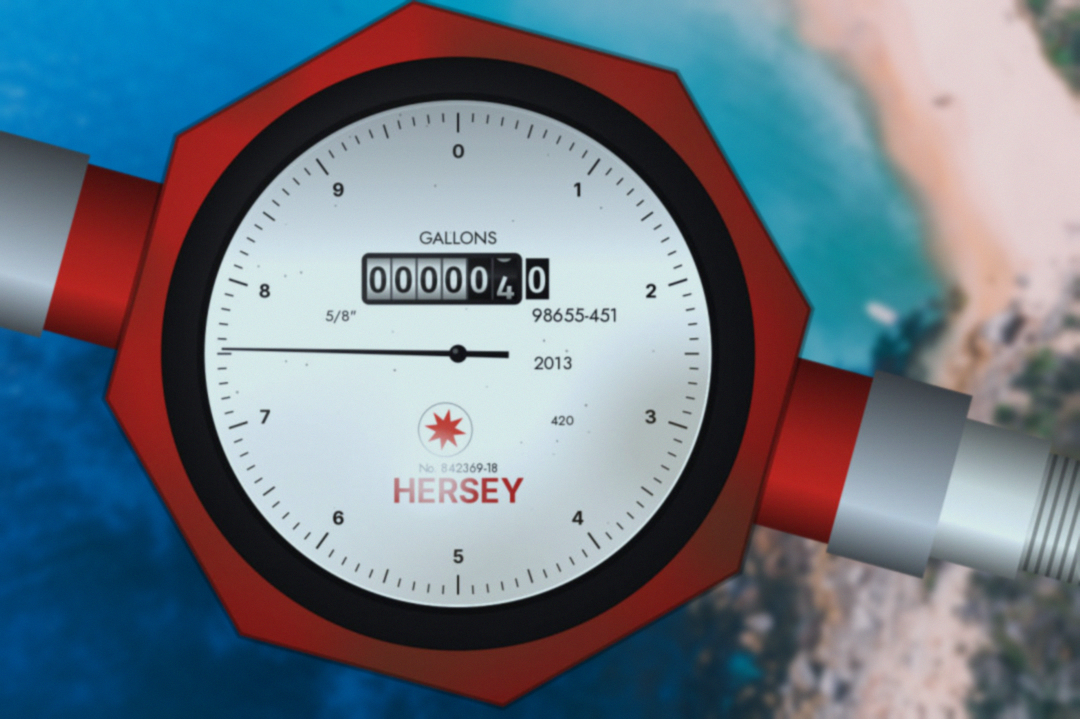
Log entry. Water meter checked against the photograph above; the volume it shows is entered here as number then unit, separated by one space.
37.5 gal
